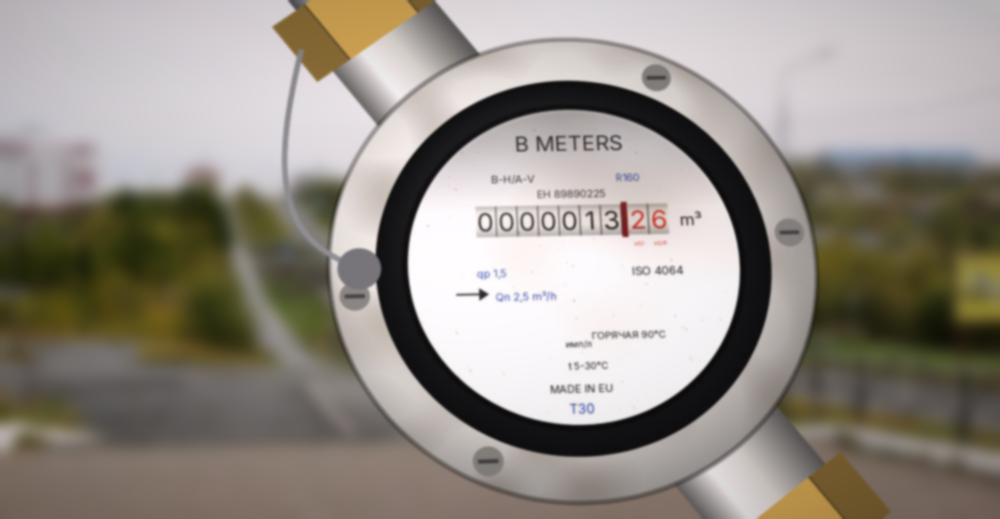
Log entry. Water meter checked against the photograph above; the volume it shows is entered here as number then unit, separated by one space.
13.26 m³
